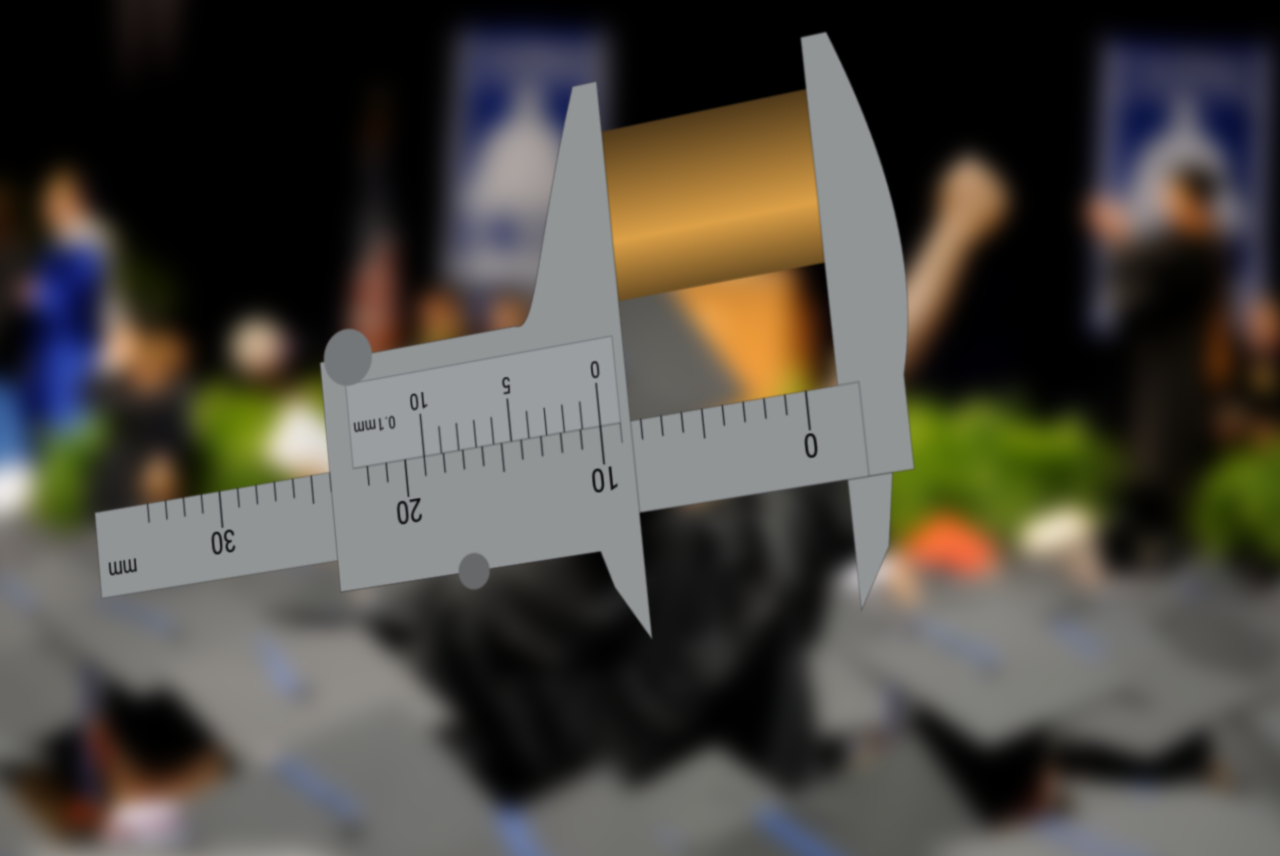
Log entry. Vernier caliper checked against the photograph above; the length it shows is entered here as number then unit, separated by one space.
10.0 mm
